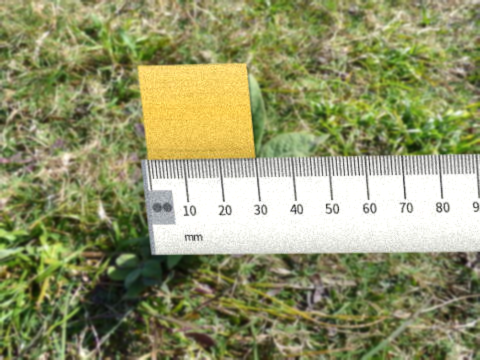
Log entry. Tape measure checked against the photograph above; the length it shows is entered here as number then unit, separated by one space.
30 mm
